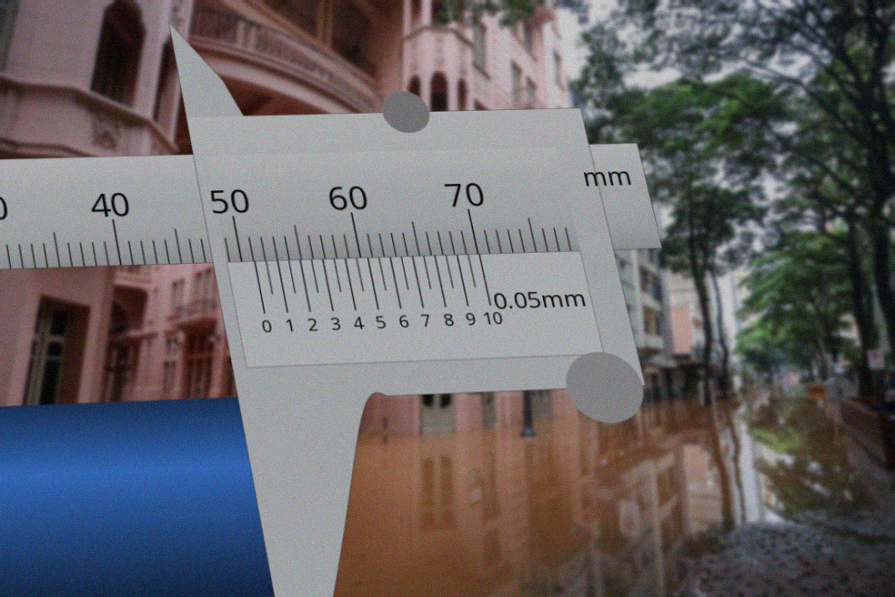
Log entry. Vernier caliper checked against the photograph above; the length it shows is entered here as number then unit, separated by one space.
51.1 mm
